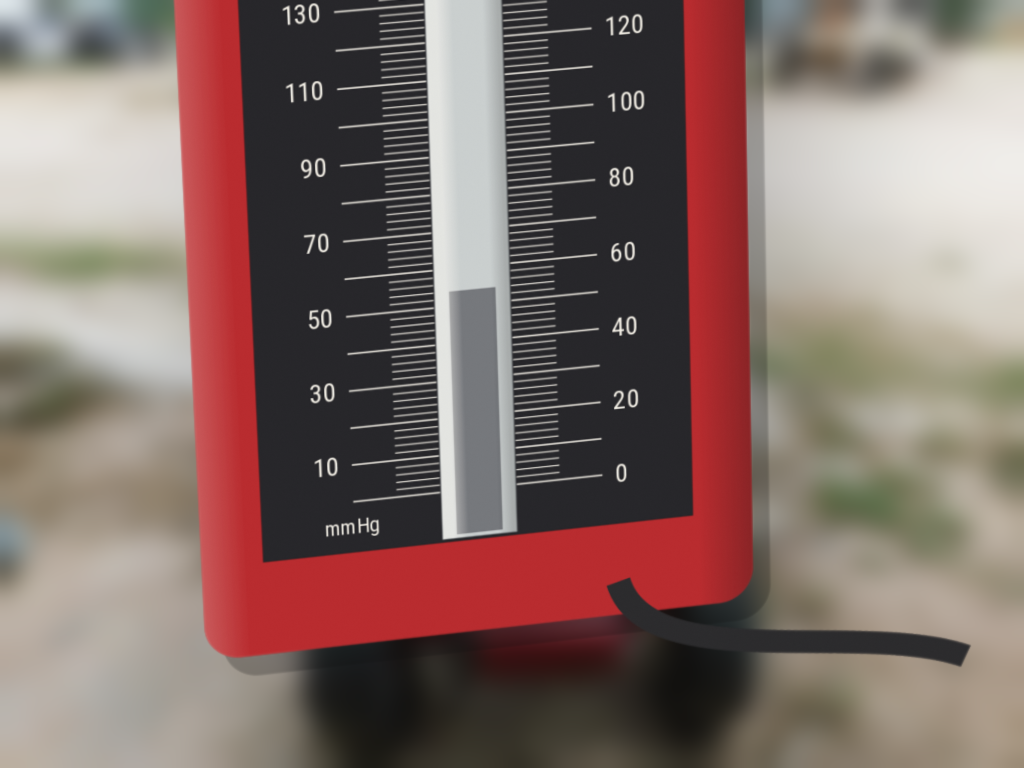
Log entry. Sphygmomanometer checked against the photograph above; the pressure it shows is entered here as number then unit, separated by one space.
54 mmHg
